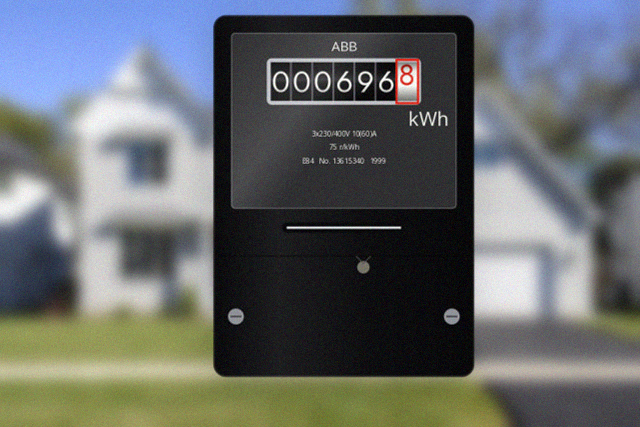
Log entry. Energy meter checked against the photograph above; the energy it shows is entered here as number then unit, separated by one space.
696.8 kWh
